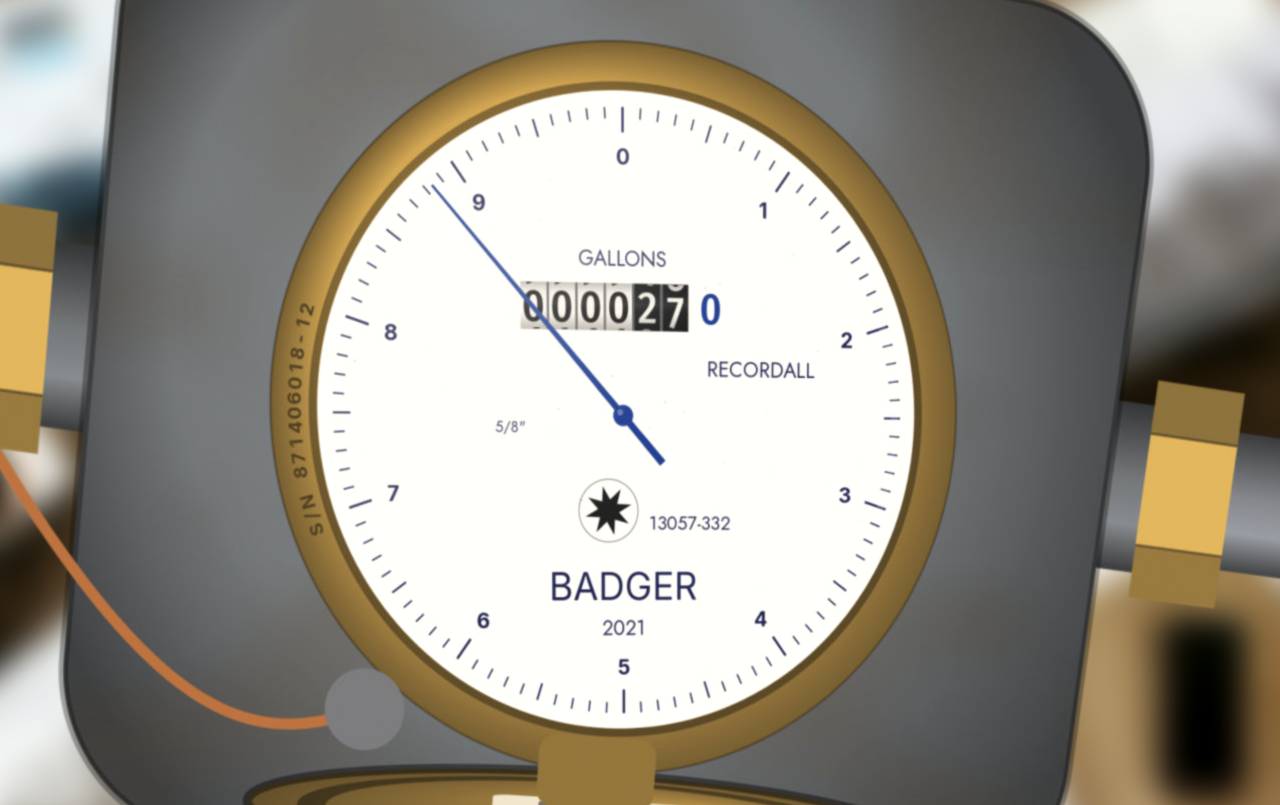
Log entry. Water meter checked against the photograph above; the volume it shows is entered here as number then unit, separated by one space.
268.8 gal
